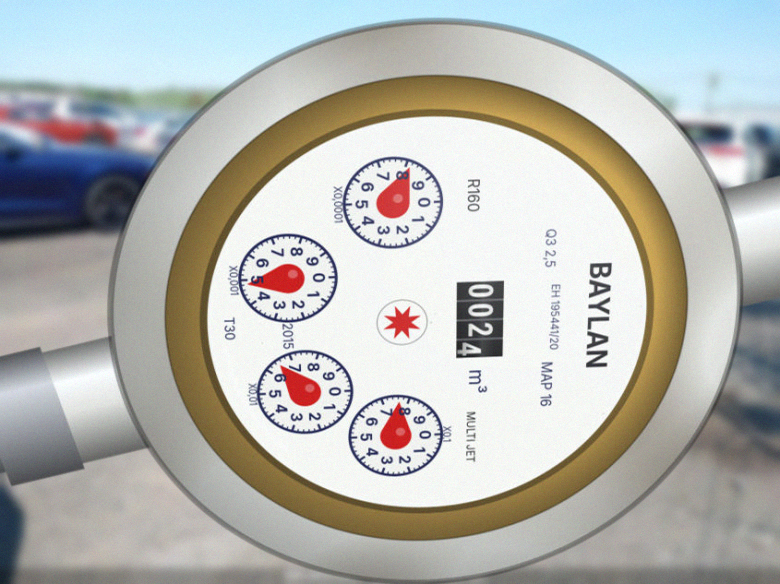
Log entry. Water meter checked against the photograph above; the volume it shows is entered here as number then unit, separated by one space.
23.7648 m³
